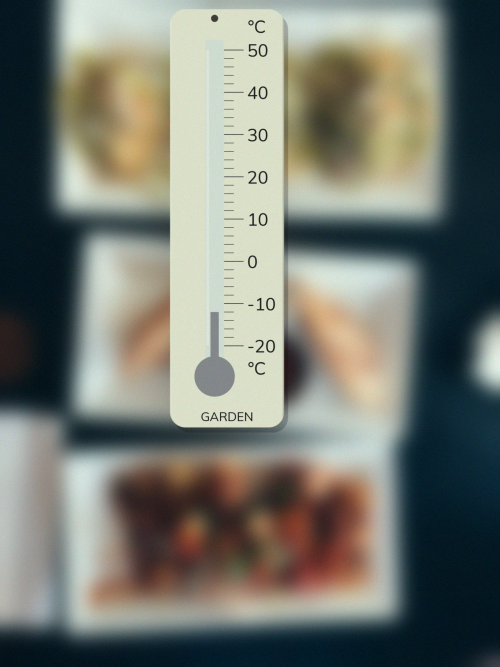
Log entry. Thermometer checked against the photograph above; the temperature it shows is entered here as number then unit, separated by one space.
-12 °C
